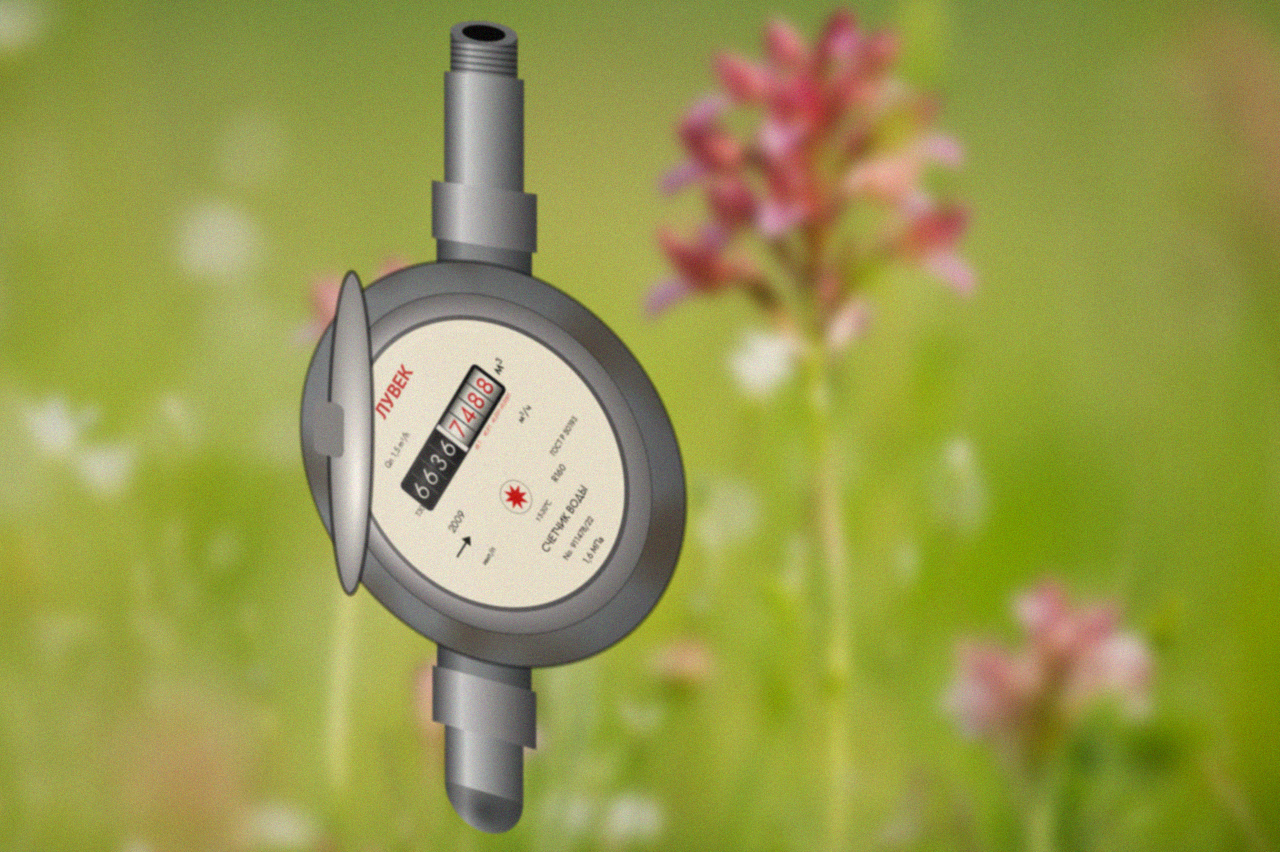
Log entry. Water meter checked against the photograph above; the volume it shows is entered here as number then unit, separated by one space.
6636.7488 m³
